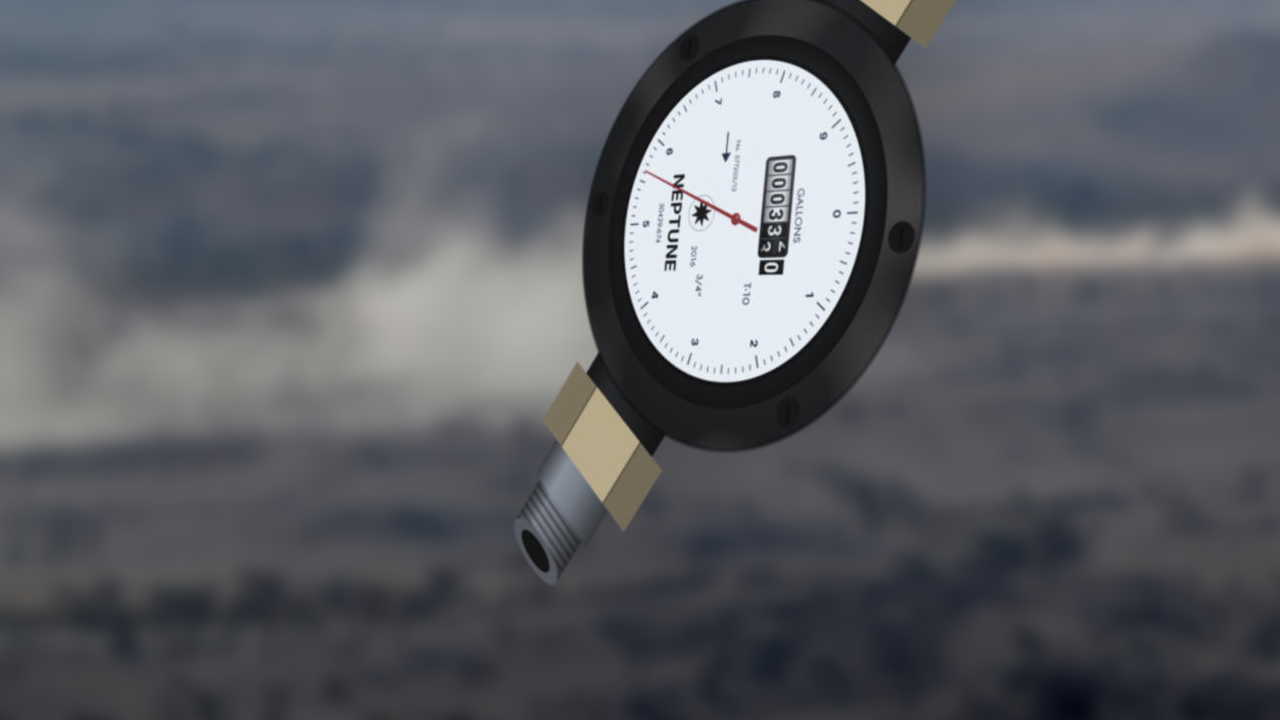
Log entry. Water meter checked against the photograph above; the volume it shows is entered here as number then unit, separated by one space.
3325.6 gal
